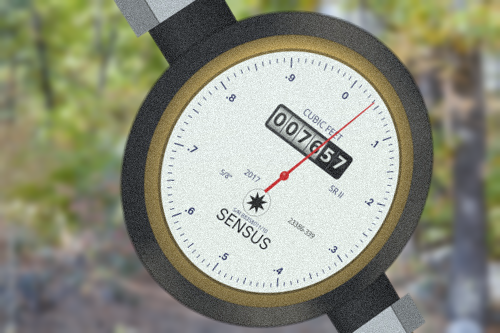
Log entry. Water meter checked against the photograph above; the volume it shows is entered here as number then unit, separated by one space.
7657.04 ft³
